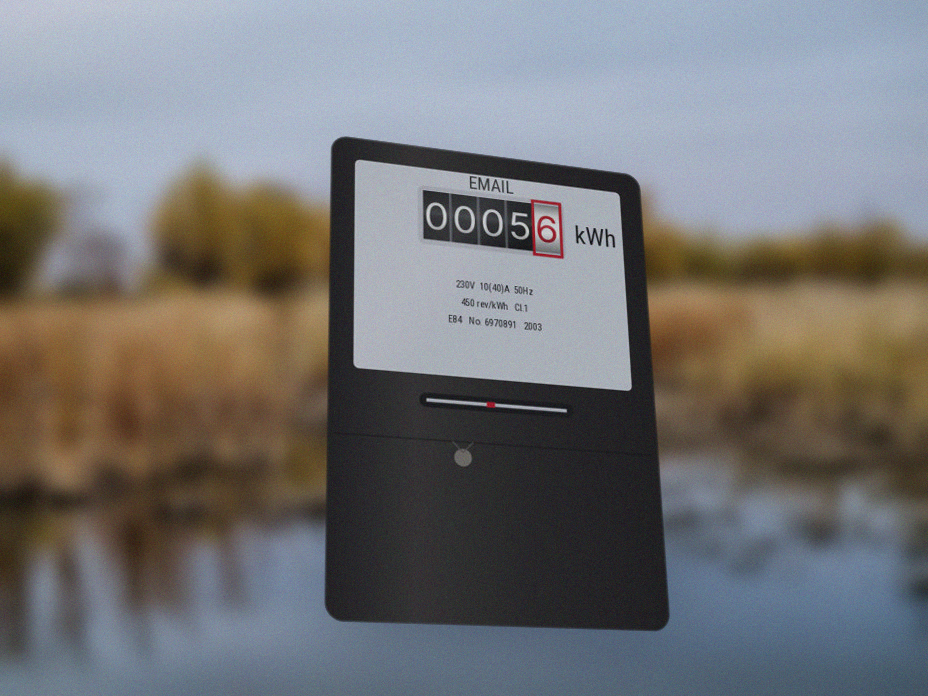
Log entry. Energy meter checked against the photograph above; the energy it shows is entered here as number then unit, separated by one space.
5.6 kWh
